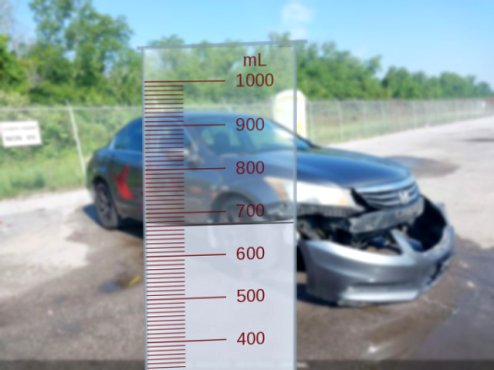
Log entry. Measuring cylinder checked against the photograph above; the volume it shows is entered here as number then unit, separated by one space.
670 mL
